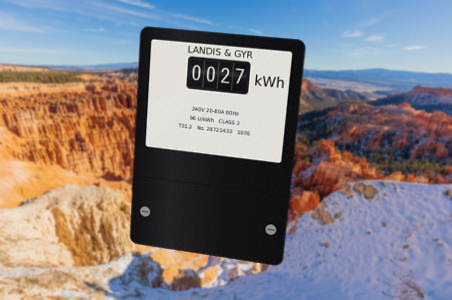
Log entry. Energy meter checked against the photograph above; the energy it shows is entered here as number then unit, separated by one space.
27 kWh
